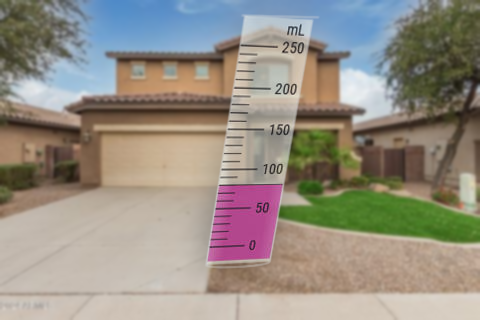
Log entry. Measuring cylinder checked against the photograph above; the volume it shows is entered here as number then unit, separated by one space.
80 mL
